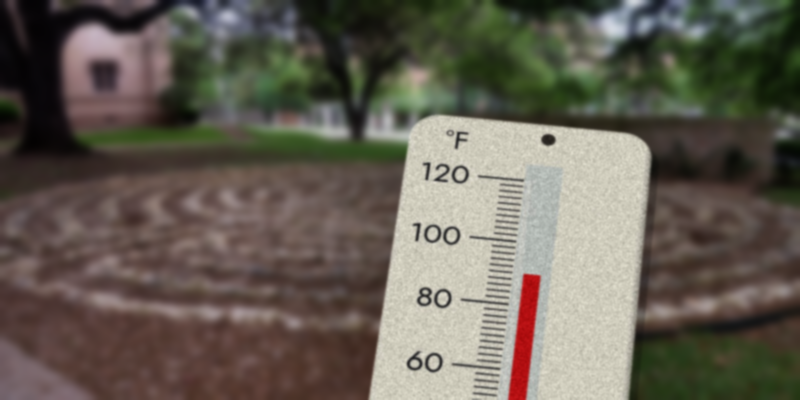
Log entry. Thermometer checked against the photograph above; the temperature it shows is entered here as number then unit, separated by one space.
90 °F
